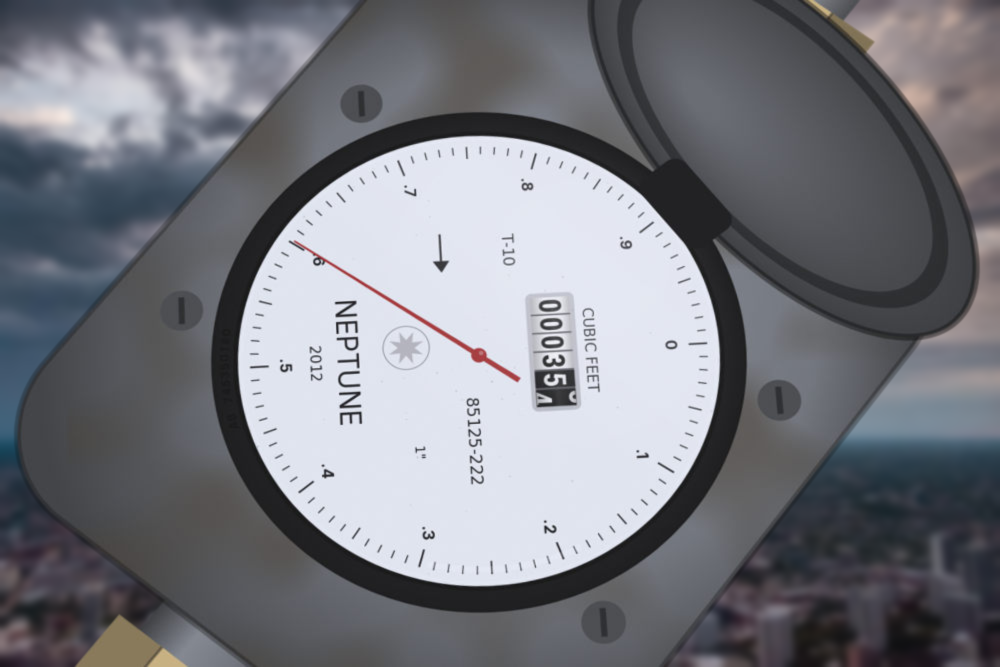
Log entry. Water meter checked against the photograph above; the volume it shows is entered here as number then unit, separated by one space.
353.60 ft³
